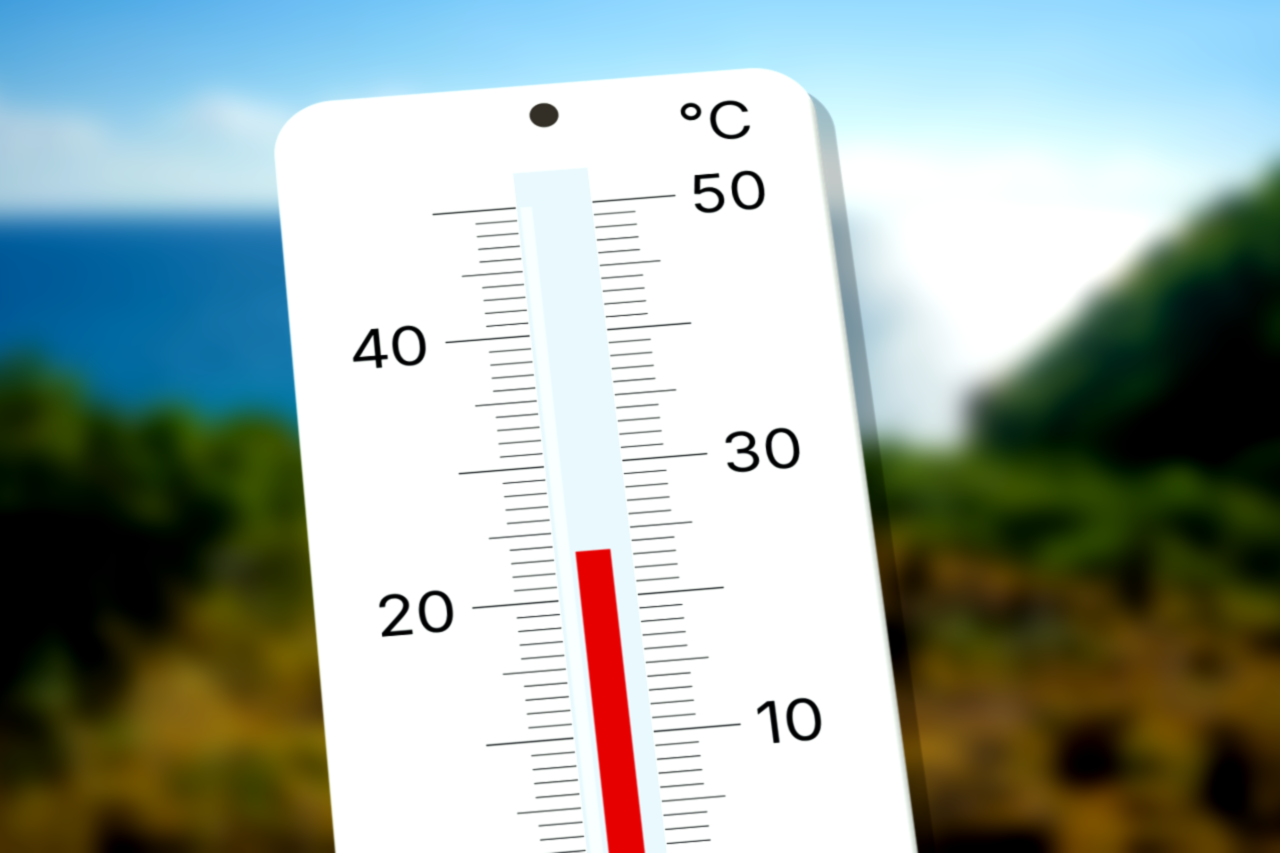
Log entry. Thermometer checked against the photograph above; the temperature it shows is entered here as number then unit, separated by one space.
23.5 °C
